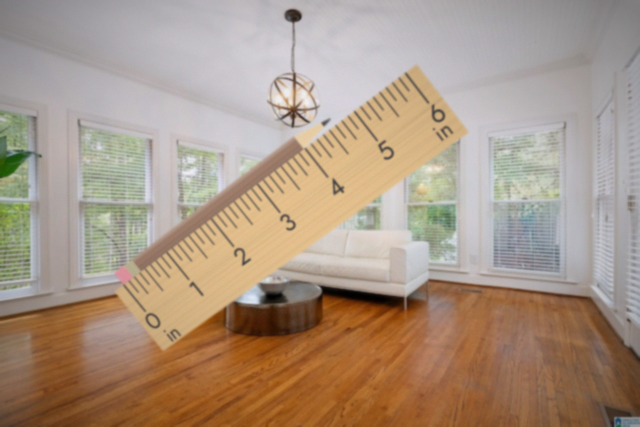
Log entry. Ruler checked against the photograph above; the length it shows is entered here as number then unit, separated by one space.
4.625 in
